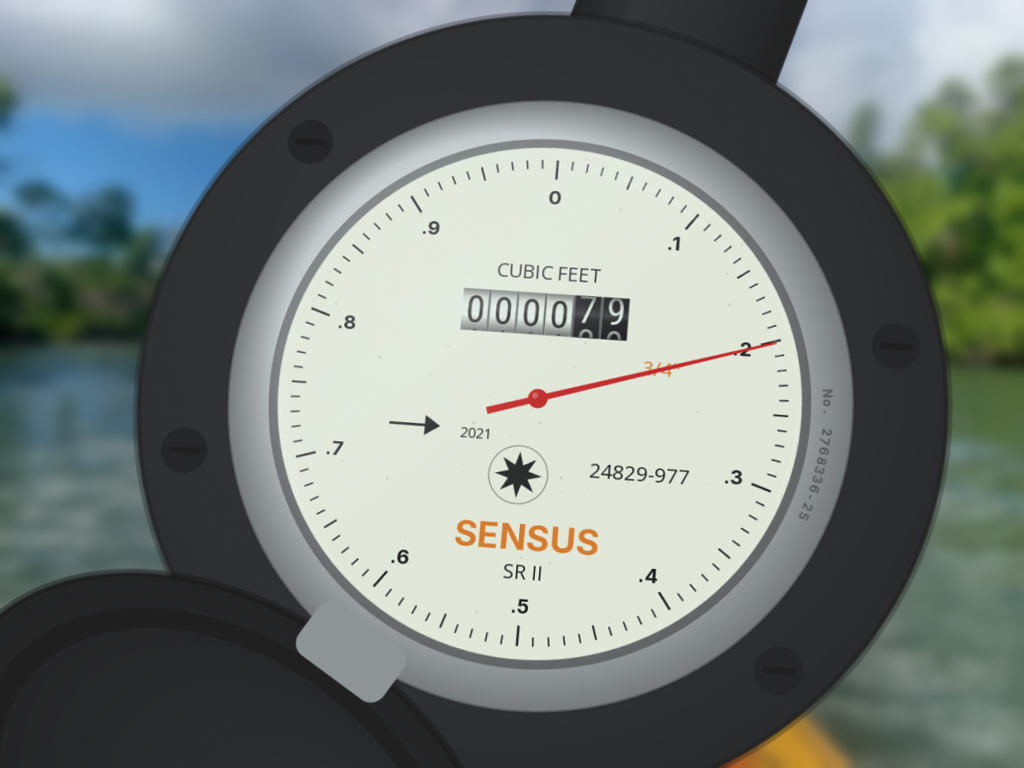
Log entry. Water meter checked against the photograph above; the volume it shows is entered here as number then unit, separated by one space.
79.20 ft³
